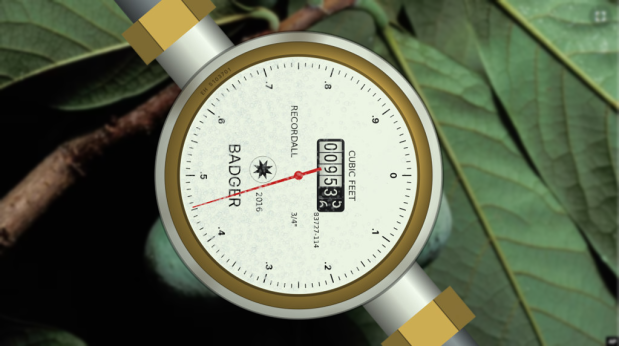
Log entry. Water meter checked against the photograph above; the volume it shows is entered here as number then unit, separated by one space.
9535.45 ft³
